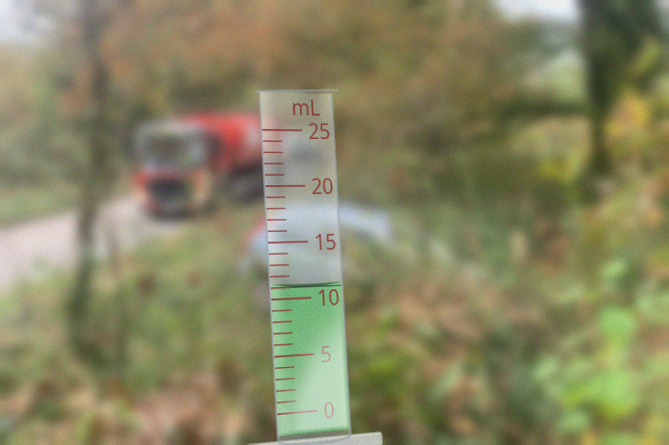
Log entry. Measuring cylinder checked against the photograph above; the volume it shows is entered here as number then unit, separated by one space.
11 mL
